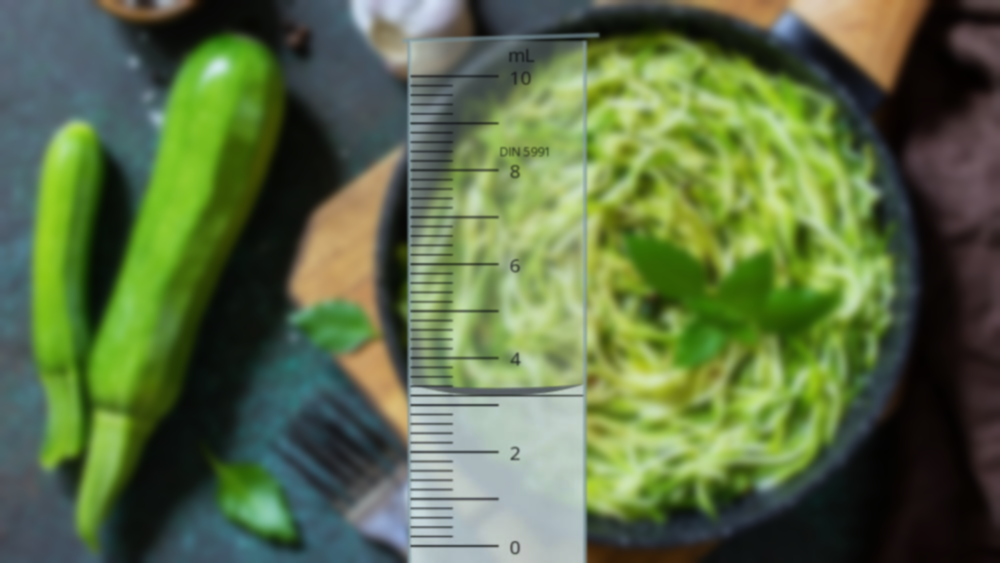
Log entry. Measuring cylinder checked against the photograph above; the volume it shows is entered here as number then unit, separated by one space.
3.2 mL
